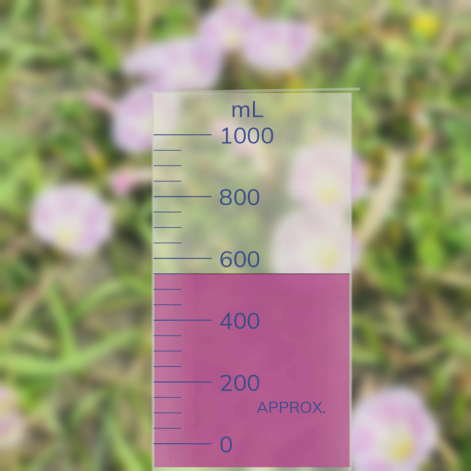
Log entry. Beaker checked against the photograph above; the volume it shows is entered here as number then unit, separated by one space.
550 mL
